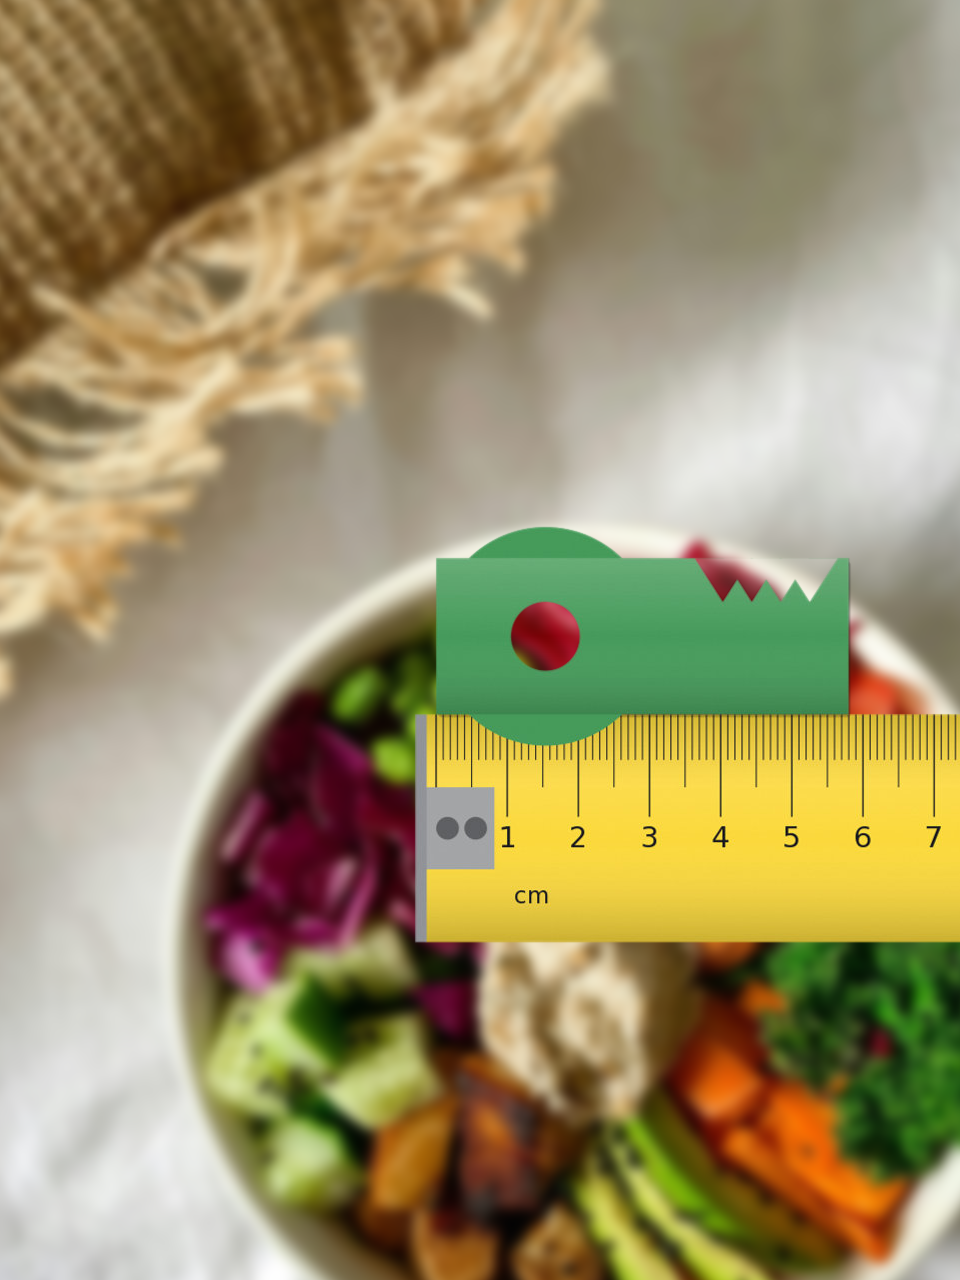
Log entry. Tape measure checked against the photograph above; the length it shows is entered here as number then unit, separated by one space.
5.8 cm
